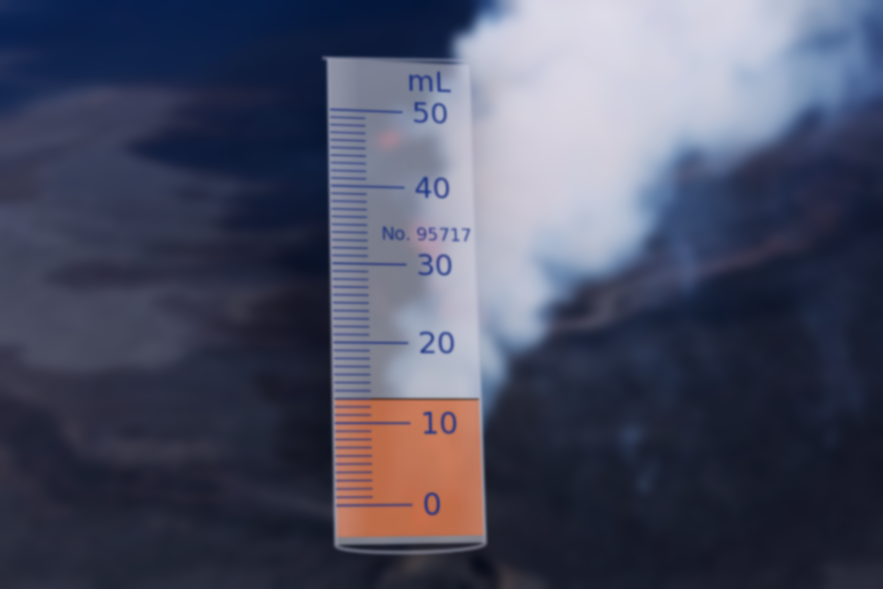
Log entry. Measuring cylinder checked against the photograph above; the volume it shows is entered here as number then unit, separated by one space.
13 mL
